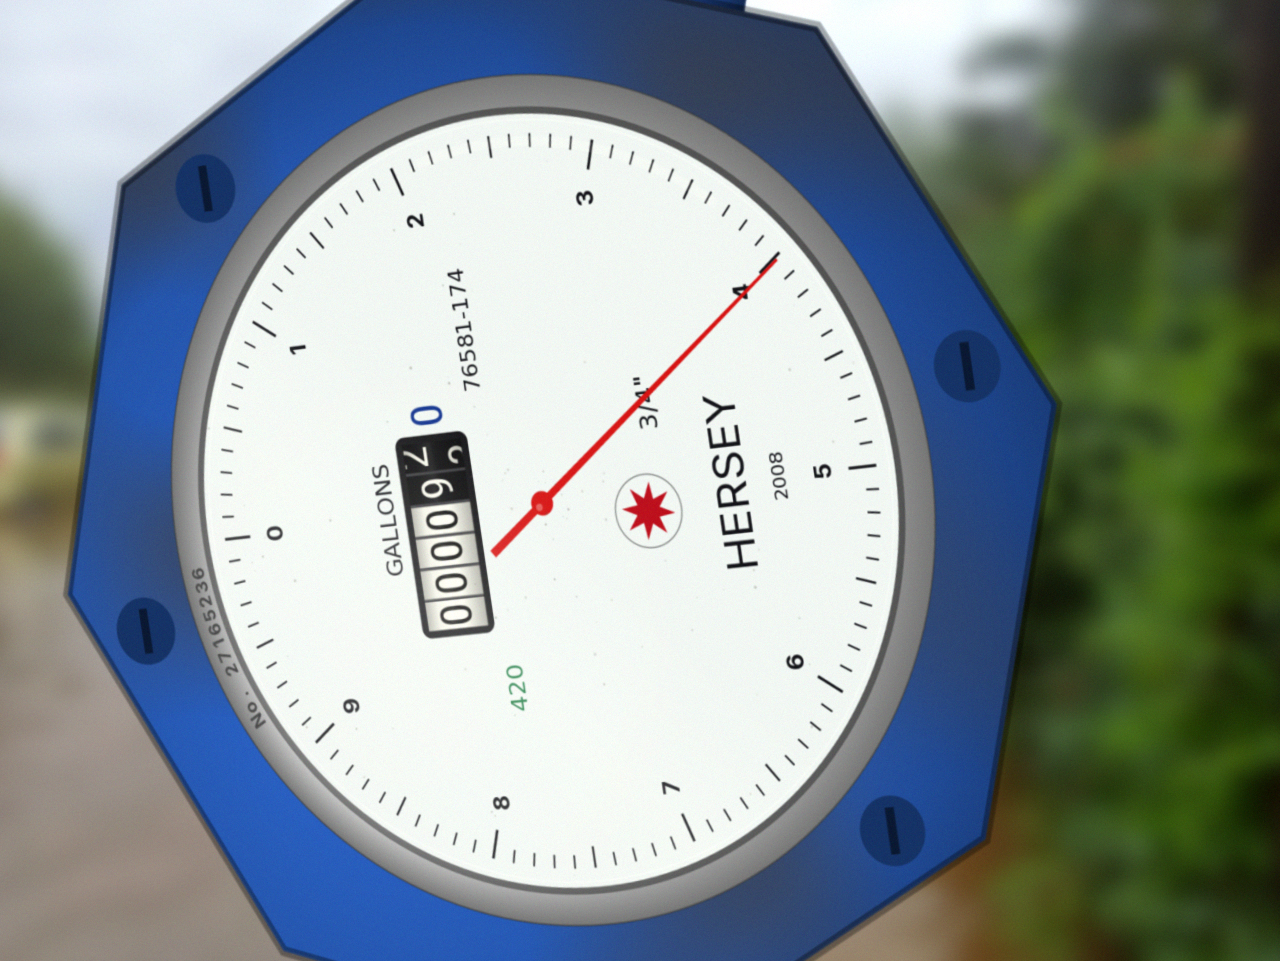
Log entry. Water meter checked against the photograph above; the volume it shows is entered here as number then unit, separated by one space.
924.0 gal
